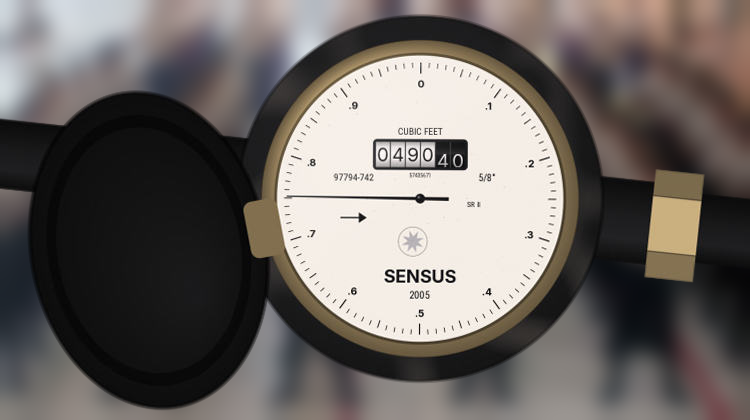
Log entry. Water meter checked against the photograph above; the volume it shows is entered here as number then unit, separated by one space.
49039.75 ft³
